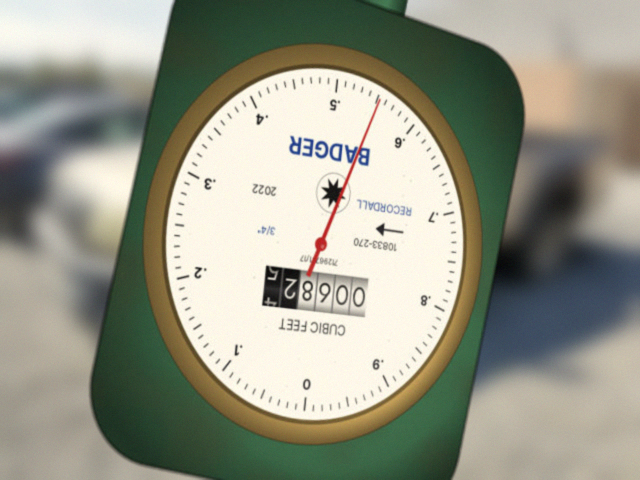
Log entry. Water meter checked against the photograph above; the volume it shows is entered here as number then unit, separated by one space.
6824.55 ft³
